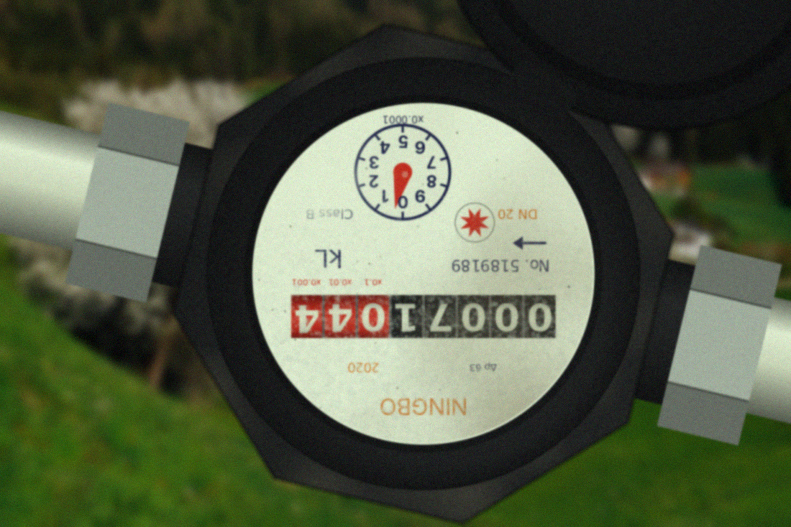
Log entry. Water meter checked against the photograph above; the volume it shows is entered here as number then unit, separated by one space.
71.0440 kL
